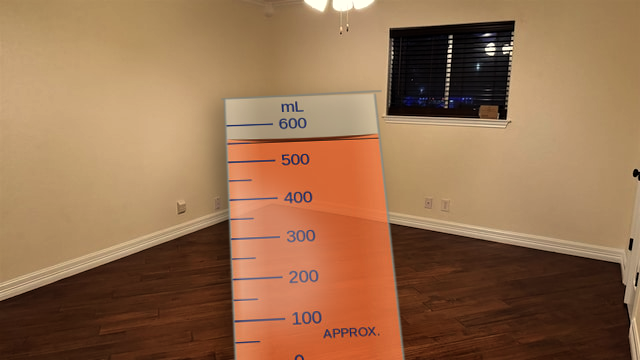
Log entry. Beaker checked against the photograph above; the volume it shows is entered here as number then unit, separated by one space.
550 mL
